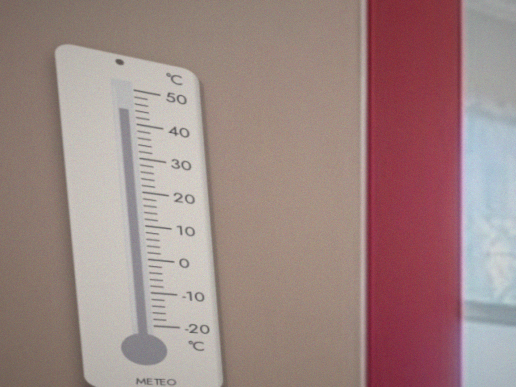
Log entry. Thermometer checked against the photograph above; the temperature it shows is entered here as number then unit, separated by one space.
44 °C
